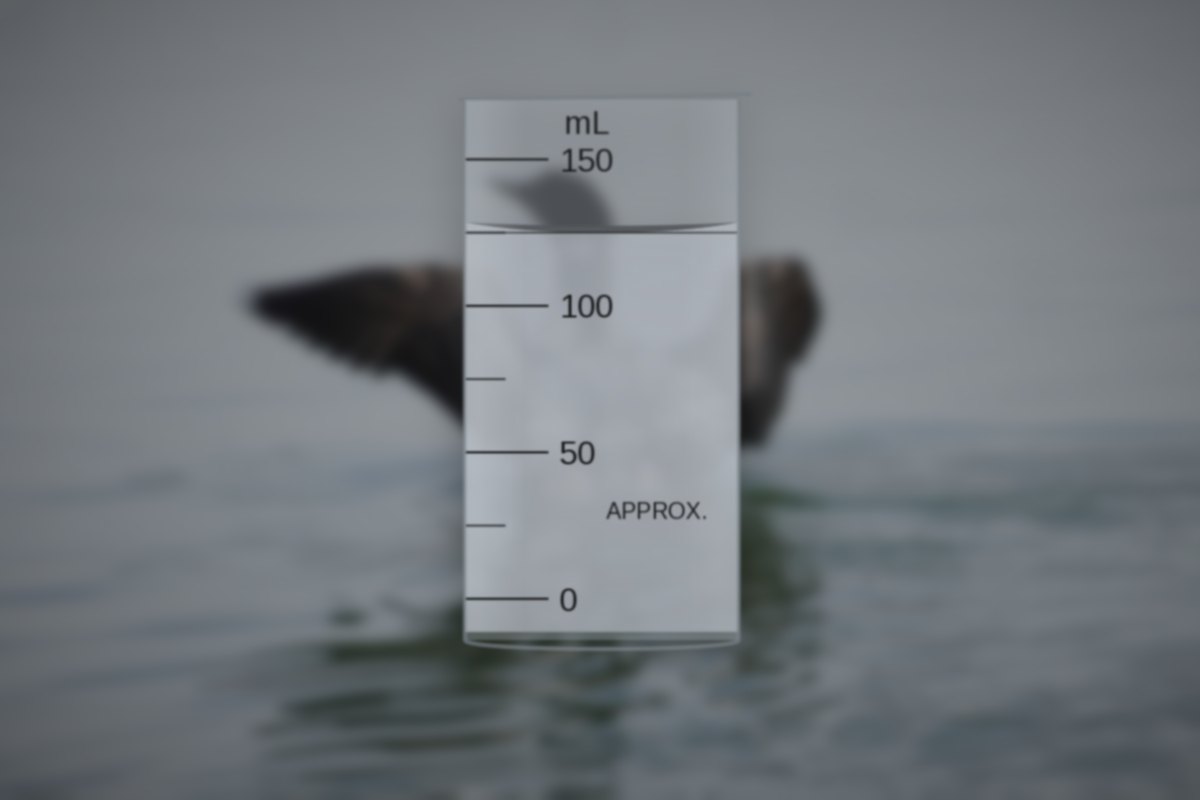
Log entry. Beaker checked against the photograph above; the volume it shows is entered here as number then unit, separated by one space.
125 mL
